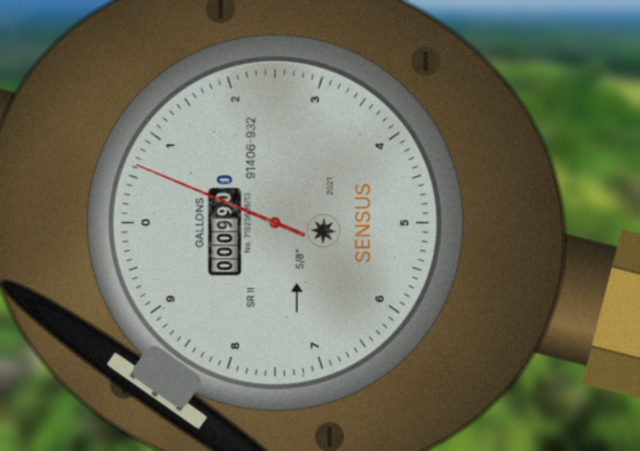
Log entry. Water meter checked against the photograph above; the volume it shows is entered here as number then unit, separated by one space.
9900.6 gal
